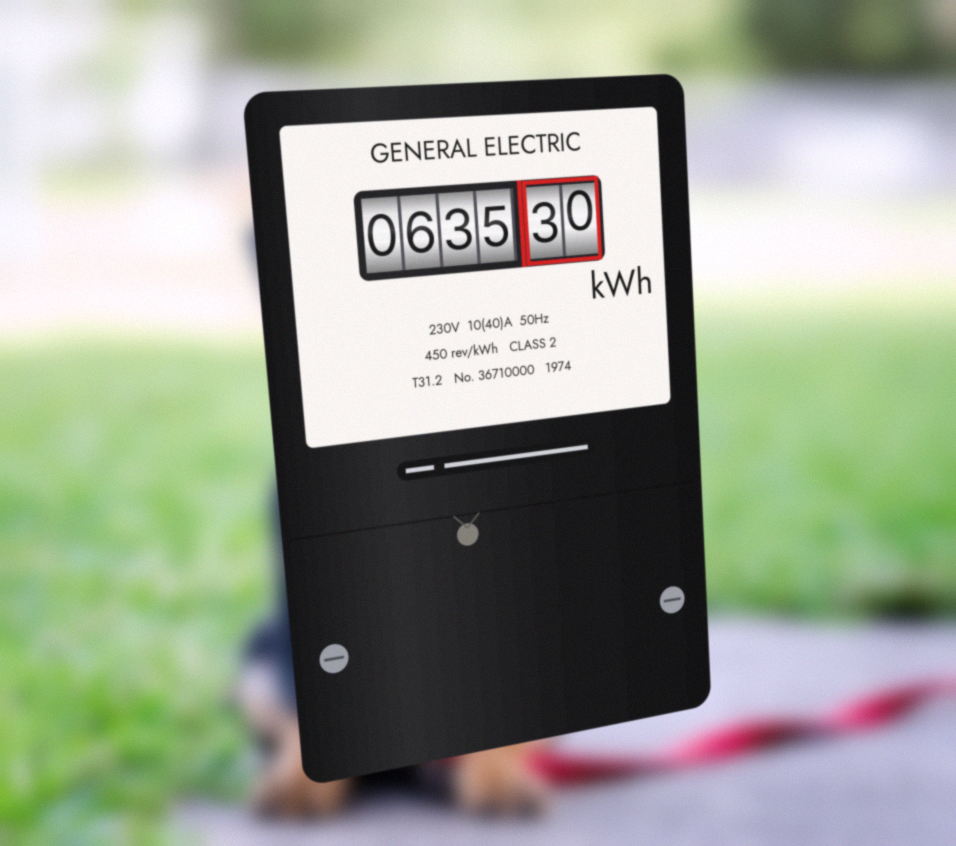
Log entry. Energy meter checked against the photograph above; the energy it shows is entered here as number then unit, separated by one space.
635.30 kWh
